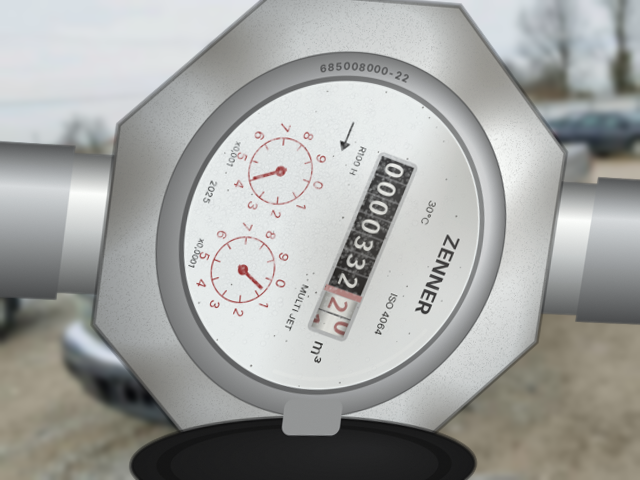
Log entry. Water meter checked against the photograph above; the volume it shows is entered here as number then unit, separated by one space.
332.2040 m³
